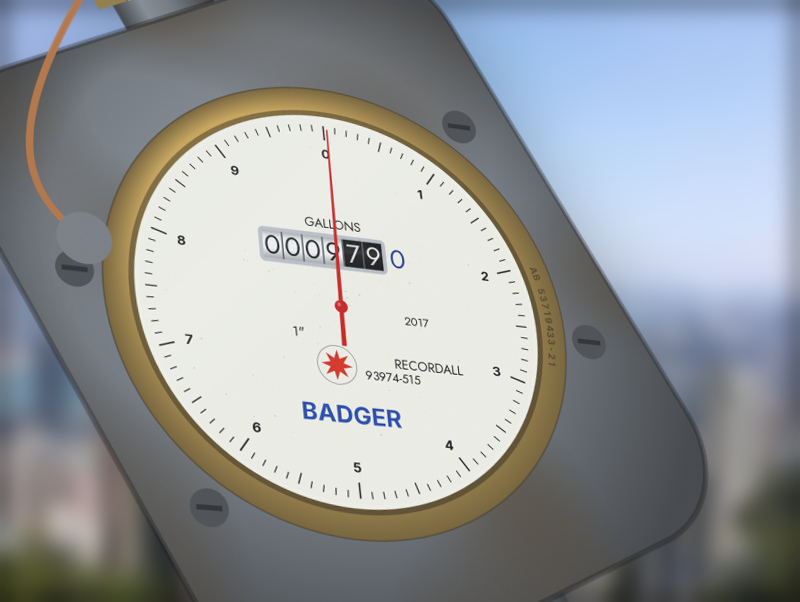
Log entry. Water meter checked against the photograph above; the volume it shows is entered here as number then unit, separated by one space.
9790.0 gal
